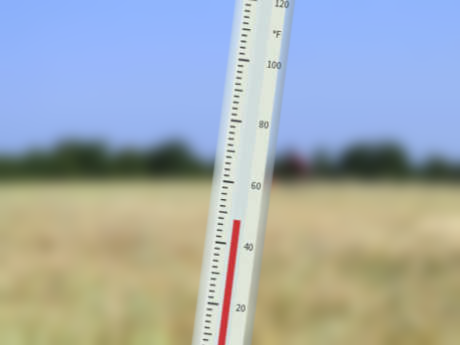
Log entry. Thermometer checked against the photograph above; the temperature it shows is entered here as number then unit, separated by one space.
48 °F
